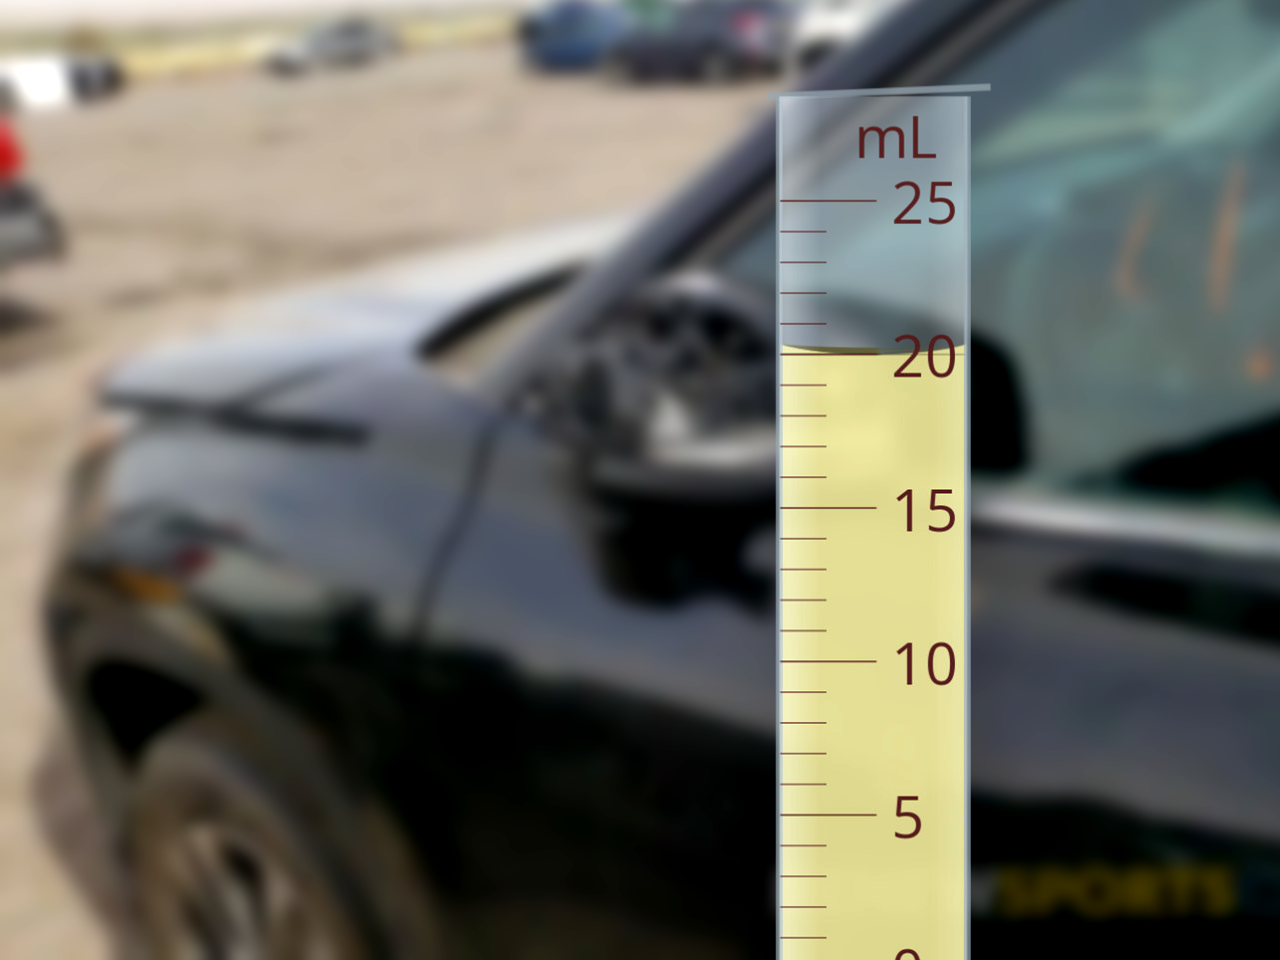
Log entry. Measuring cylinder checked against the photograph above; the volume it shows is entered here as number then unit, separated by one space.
20 mL
